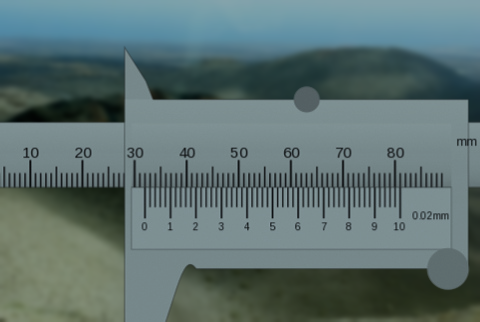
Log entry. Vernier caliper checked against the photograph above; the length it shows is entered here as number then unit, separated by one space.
32.0 mm
